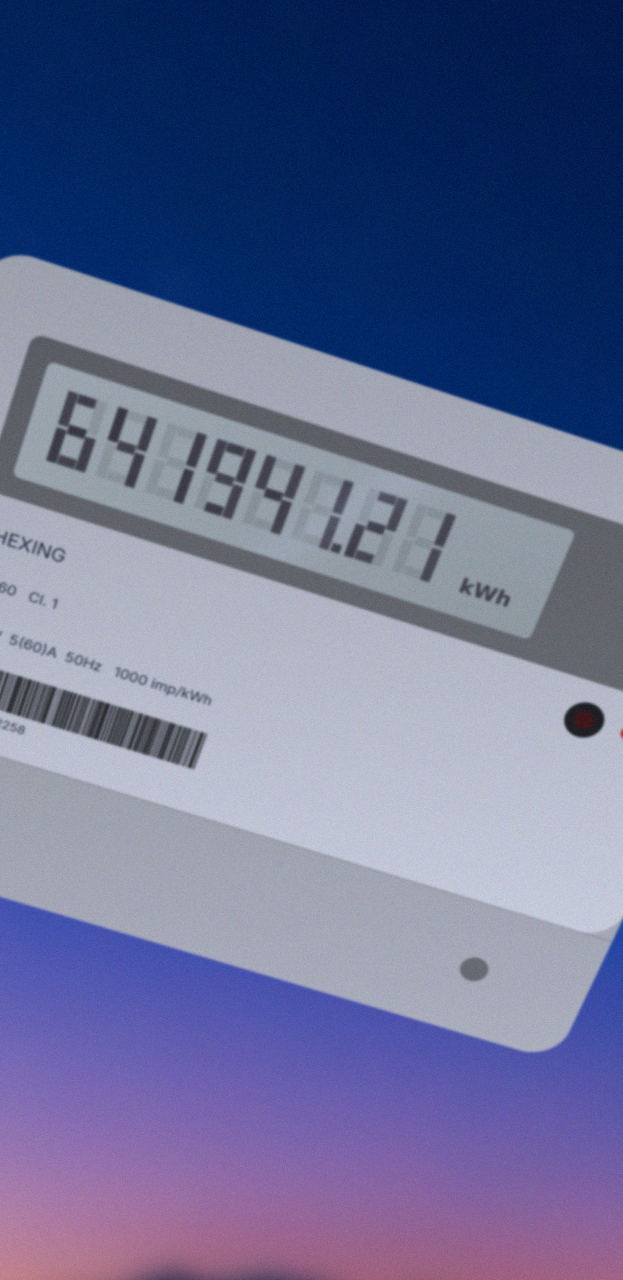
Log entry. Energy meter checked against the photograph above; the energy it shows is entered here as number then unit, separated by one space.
641941.21 kWh
